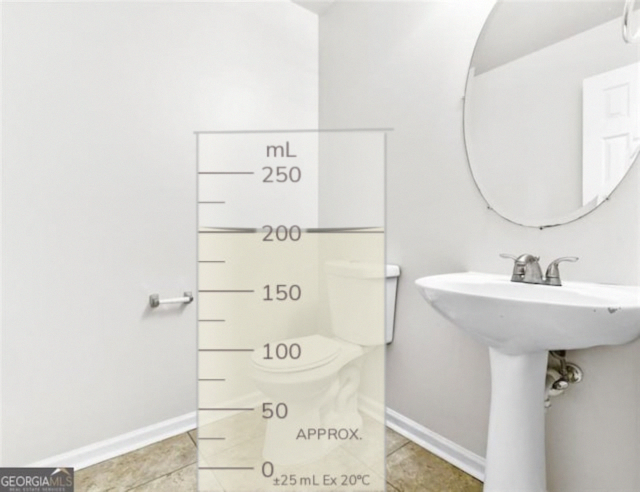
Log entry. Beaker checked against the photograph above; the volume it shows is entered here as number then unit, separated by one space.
200 mL
